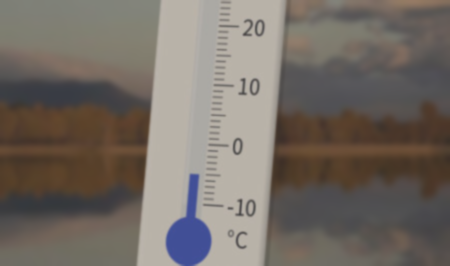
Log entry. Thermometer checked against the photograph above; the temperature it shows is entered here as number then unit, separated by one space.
-5 °C
